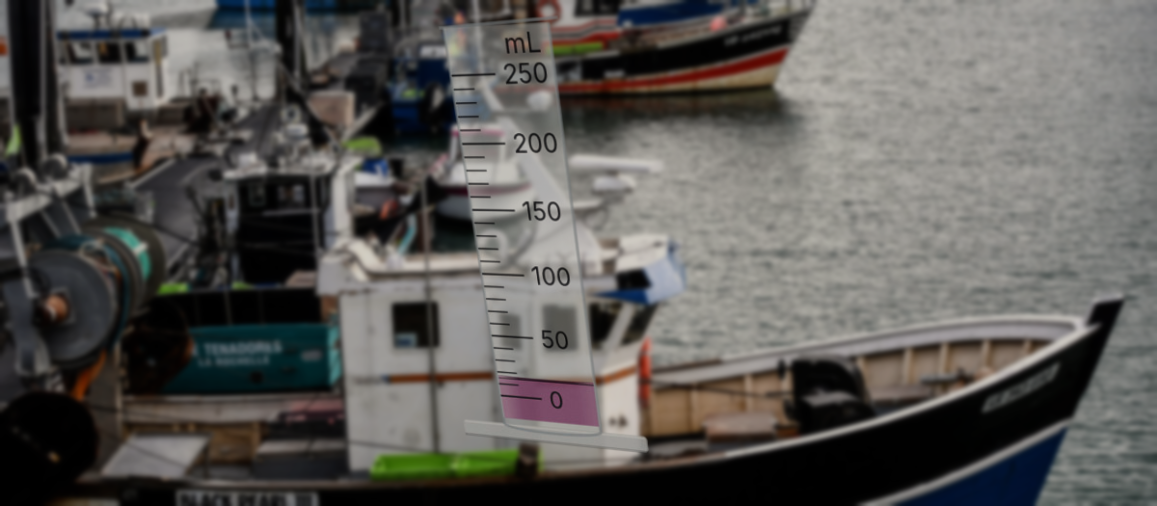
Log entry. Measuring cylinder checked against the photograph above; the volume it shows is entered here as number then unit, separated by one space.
15 mL
